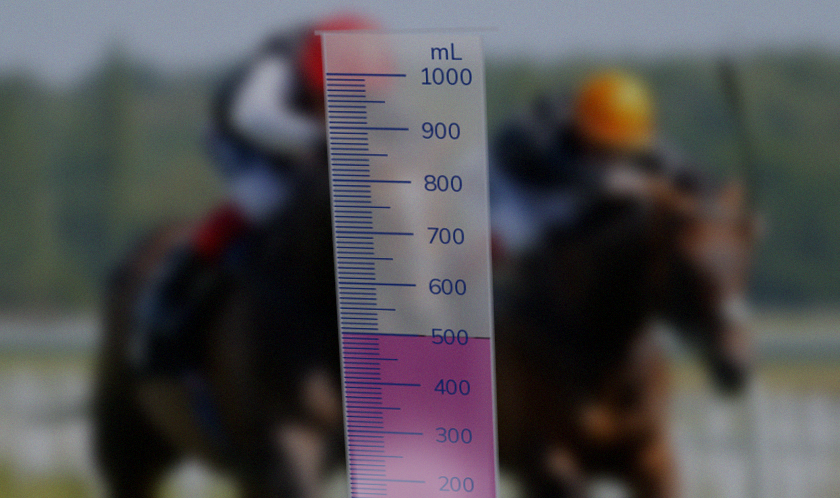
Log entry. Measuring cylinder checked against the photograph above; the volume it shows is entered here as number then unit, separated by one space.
500 mL
